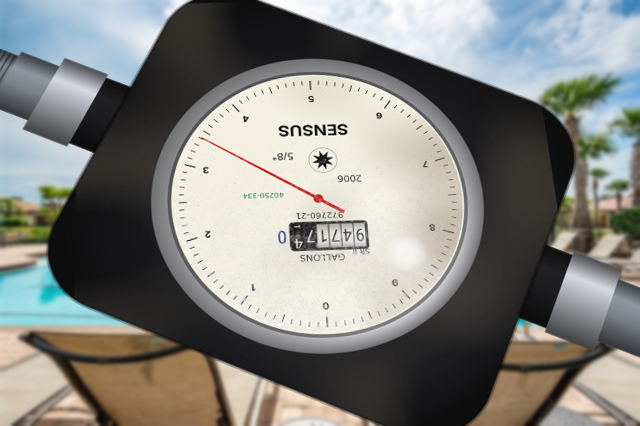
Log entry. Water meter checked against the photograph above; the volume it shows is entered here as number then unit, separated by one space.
9471743.4 gal
